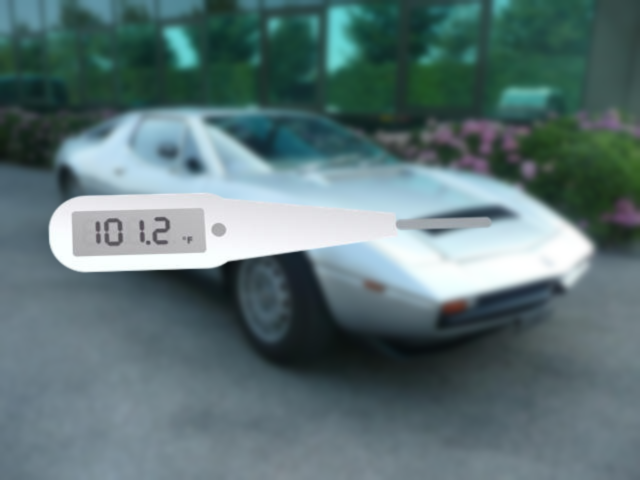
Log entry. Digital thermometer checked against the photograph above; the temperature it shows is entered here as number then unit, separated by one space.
101.2 °F
